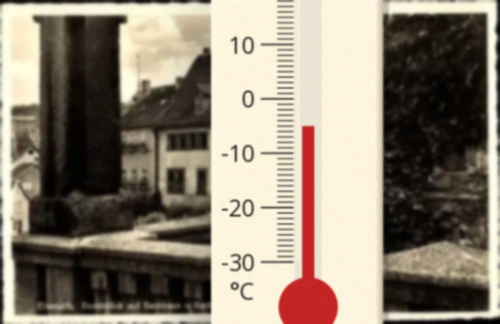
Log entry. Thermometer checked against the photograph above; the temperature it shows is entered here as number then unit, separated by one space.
-5 °C
